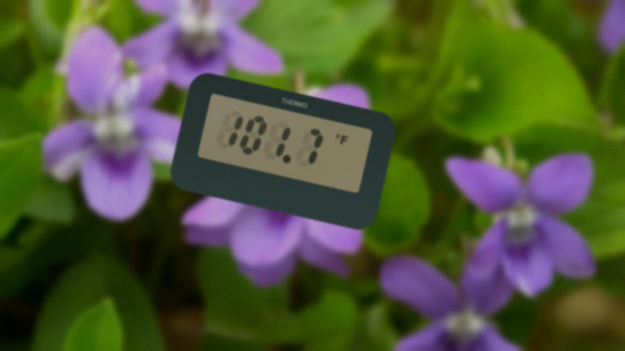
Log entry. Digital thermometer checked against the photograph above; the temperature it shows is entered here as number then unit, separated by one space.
101.7 °F
